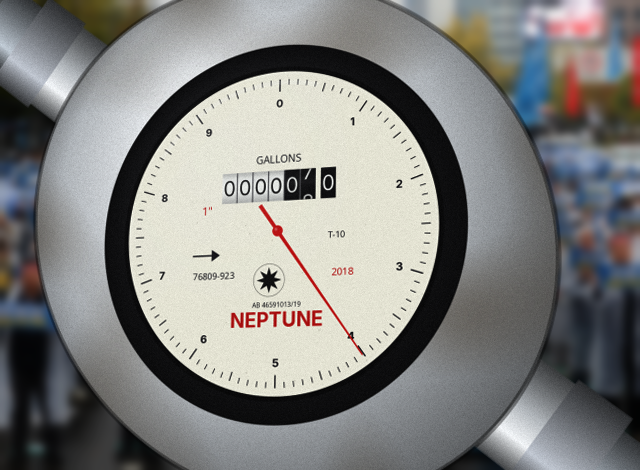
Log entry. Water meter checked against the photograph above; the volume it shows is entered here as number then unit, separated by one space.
74.0 gal
